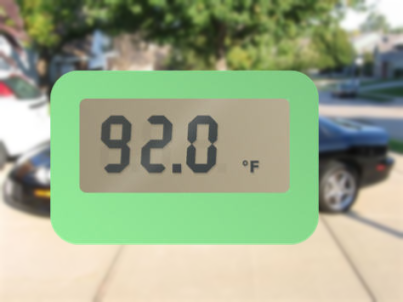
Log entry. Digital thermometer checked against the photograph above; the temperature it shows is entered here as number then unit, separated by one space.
92.0 °F
